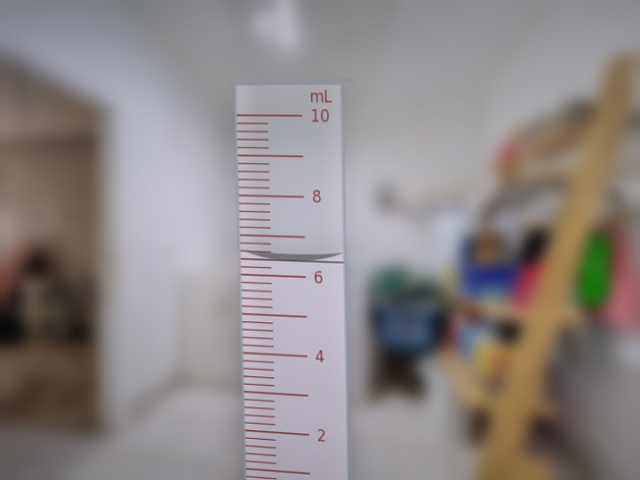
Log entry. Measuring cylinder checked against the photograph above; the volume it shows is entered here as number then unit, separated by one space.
6.4 mL
